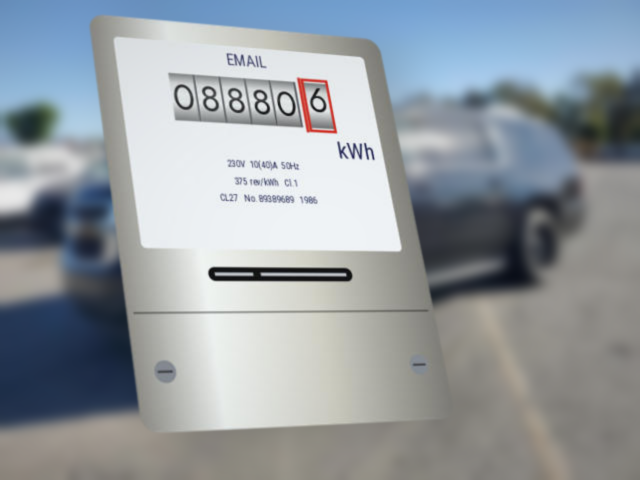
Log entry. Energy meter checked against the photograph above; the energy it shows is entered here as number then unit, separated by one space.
8880.6 kWh
